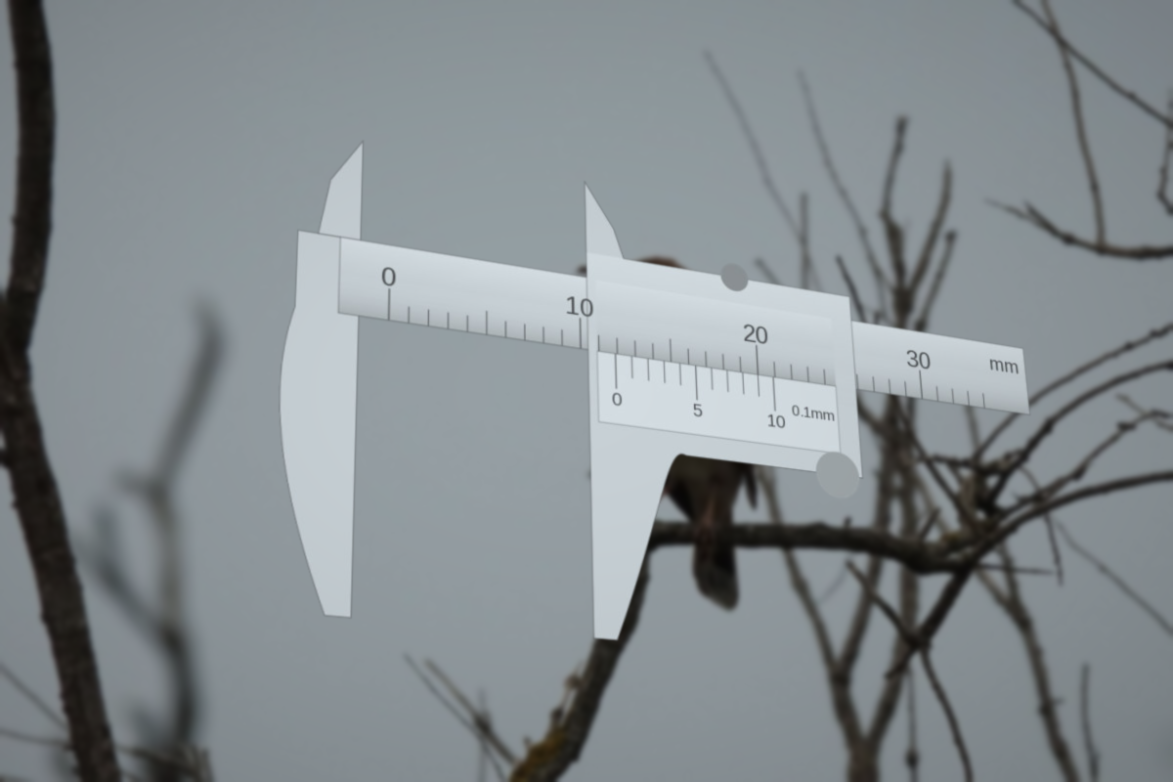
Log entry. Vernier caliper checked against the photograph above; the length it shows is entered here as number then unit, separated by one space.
11.9 mm
